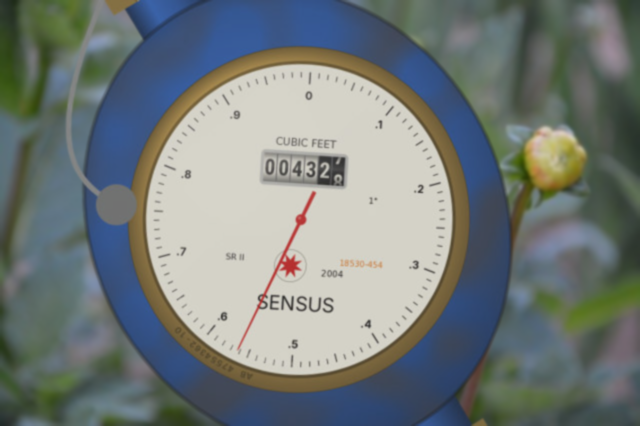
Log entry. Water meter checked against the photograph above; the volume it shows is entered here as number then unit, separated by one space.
4327.56 ft³
